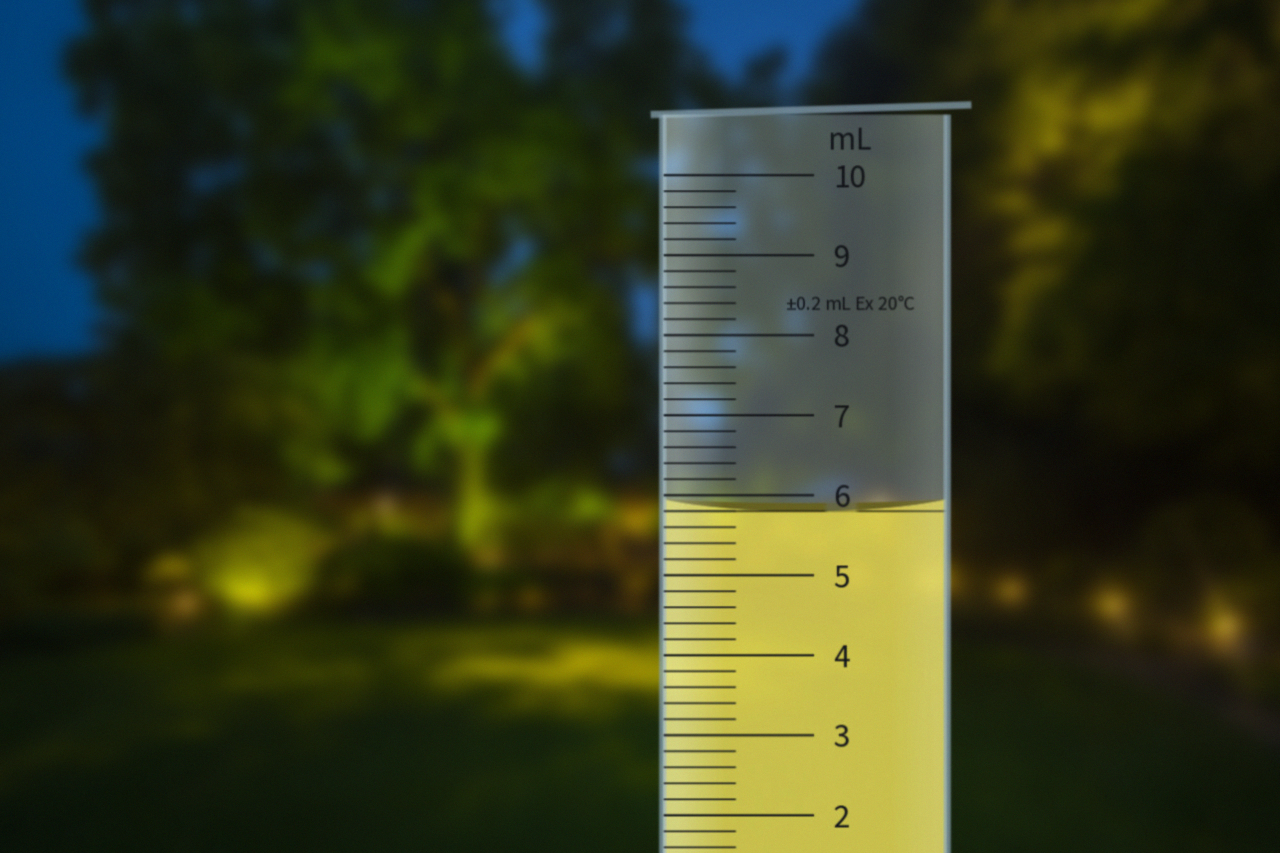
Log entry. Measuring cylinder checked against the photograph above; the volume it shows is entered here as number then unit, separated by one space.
5.8 mL
